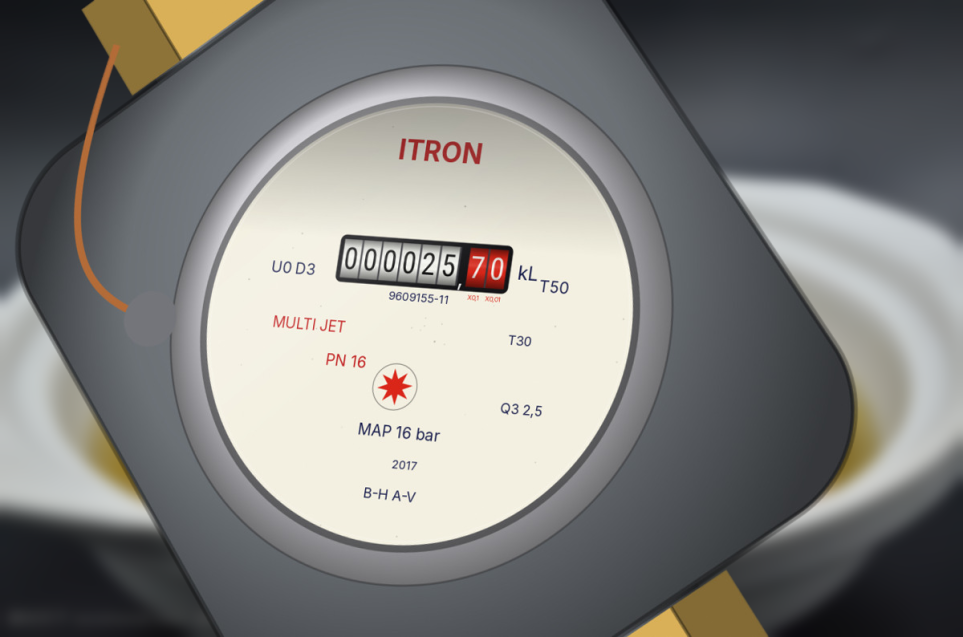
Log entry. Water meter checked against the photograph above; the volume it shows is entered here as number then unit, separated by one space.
25.70 kL
